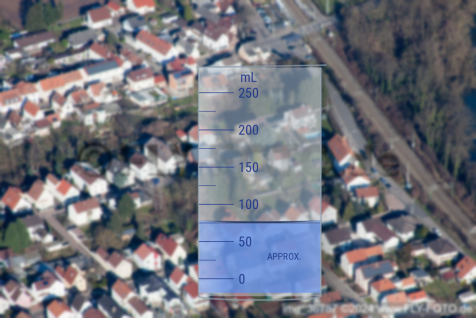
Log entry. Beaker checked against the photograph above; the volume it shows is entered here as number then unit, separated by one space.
75 mL
